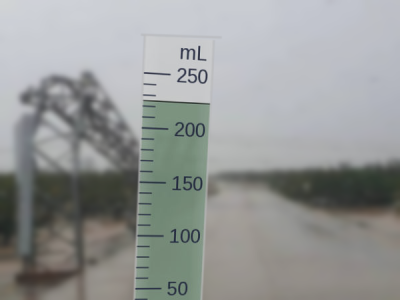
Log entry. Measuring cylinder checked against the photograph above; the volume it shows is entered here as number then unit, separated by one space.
225 mL
